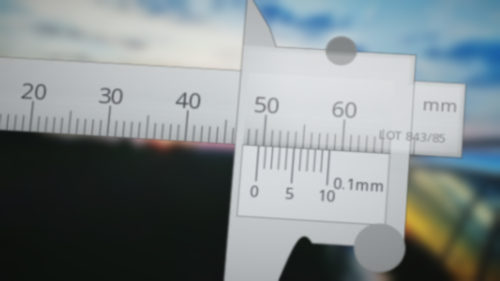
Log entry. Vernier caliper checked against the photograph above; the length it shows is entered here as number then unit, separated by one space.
49.4 mm
